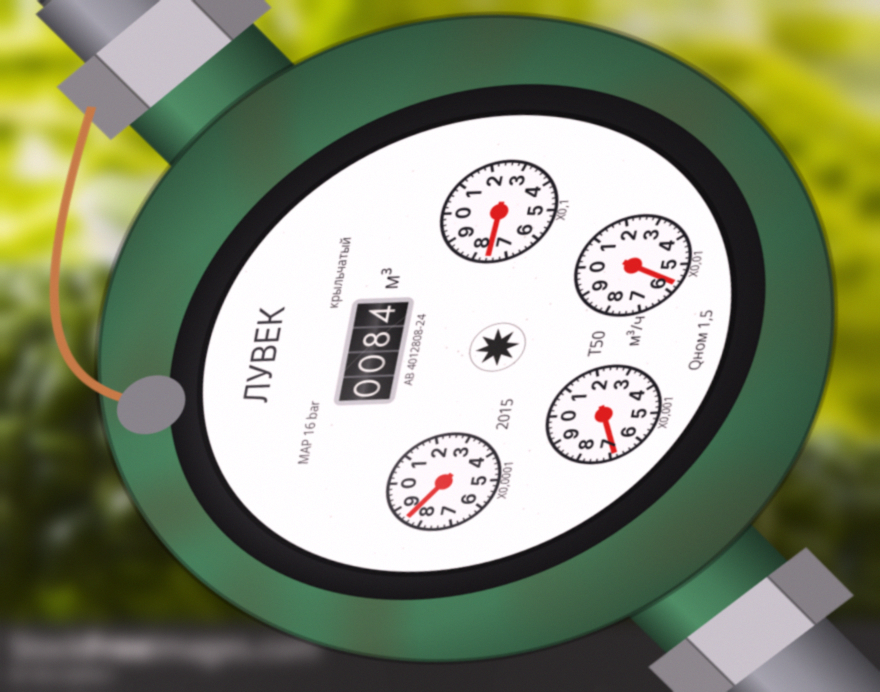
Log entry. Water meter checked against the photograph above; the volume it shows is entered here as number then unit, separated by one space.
84.7568 m³
